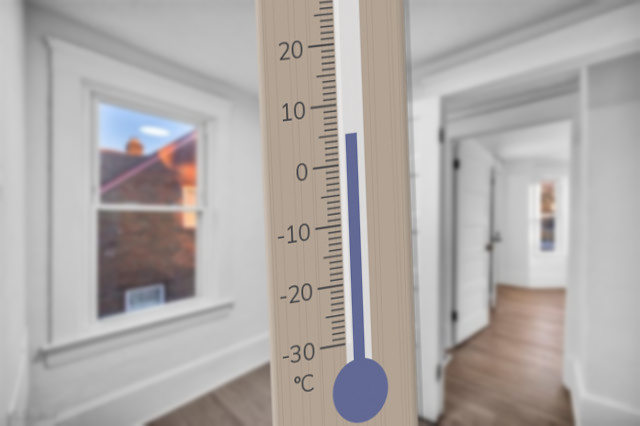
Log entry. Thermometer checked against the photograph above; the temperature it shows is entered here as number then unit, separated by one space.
5 °C
